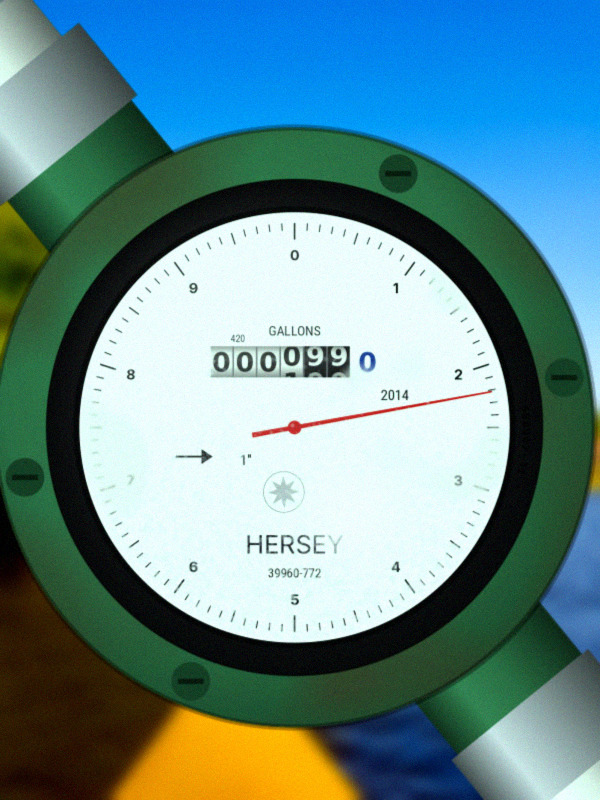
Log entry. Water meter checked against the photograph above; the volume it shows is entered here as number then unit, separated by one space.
992.2 gal
